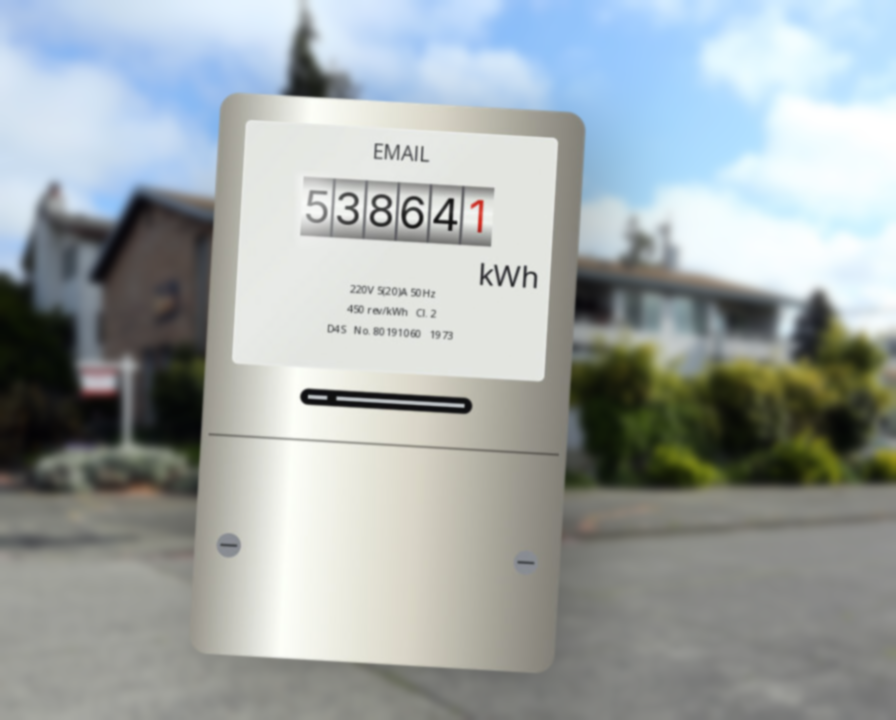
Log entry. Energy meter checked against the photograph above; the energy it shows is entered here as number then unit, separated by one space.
53864.1 kWh
